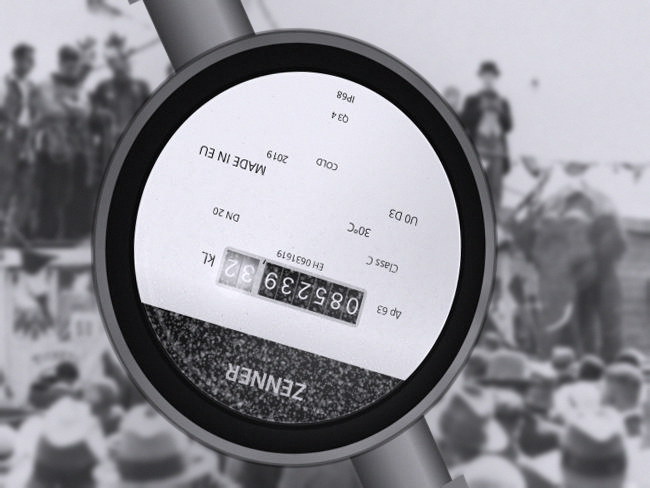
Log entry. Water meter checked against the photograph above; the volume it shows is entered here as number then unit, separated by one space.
85239.32 kL
